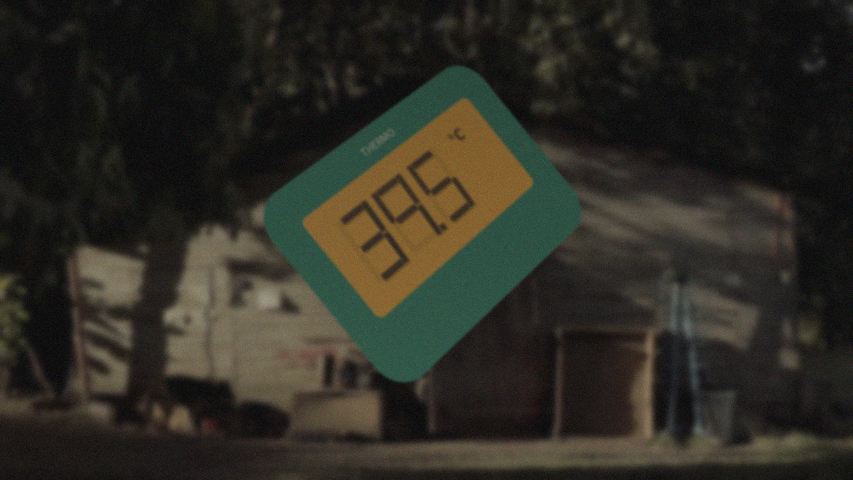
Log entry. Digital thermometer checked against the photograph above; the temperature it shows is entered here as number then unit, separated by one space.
39.5 °C
